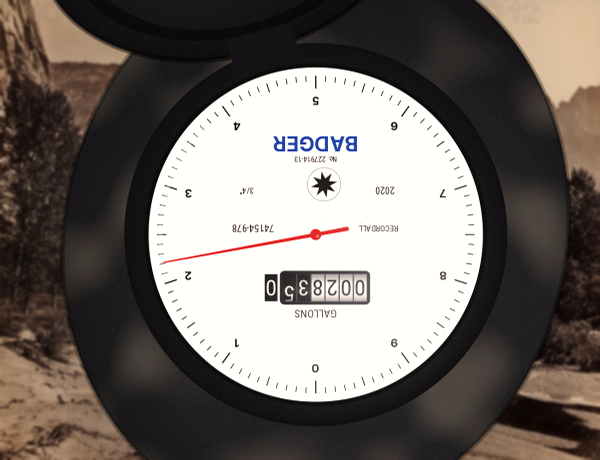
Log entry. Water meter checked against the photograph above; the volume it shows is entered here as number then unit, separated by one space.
28352.2 gal
